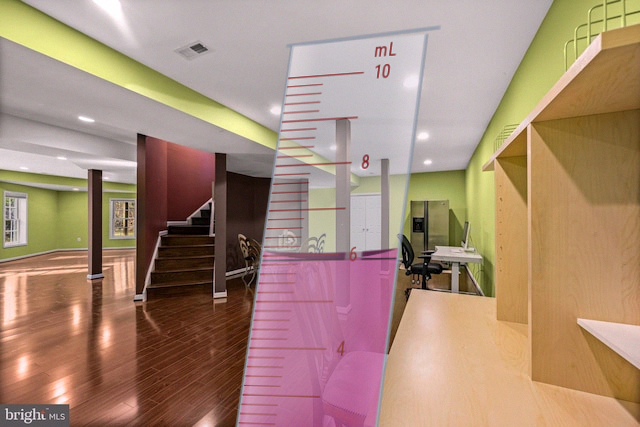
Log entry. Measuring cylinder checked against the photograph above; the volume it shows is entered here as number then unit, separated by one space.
5.9 mL
